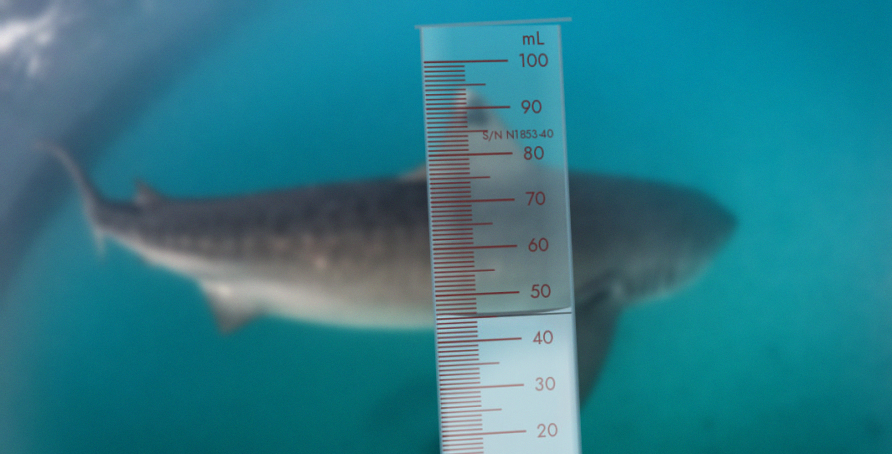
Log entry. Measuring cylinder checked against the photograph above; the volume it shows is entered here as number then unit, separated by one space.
45 mL
